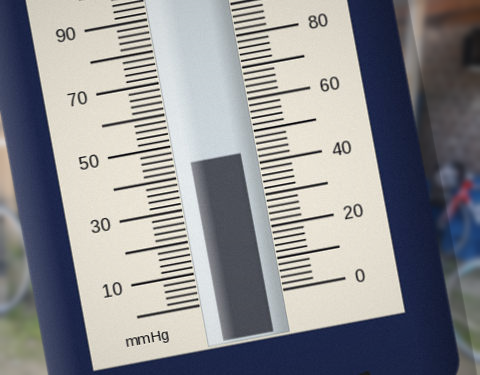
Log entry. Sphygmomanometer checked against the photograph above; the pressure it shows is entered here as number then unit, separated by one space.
44 mmHg
